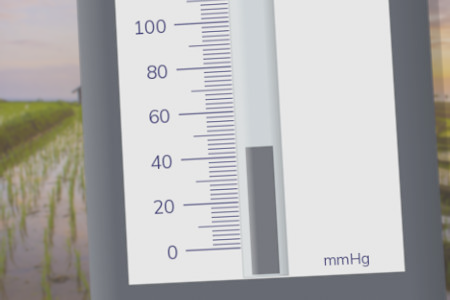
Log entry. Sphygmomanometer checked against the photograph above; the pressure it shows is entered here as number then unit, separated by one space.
44 mmHg
